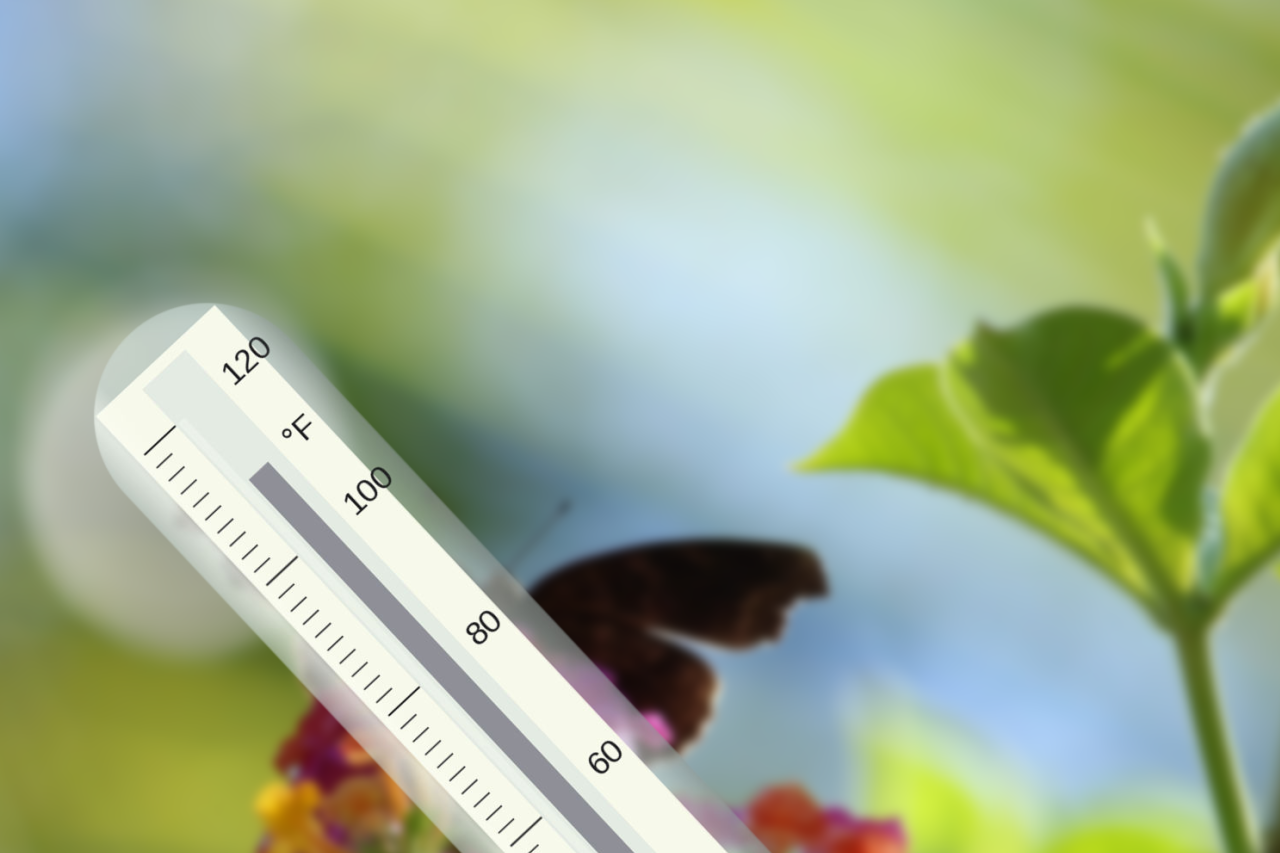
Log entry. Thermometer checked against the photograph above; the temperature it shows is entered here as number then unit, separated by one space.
110 °F
